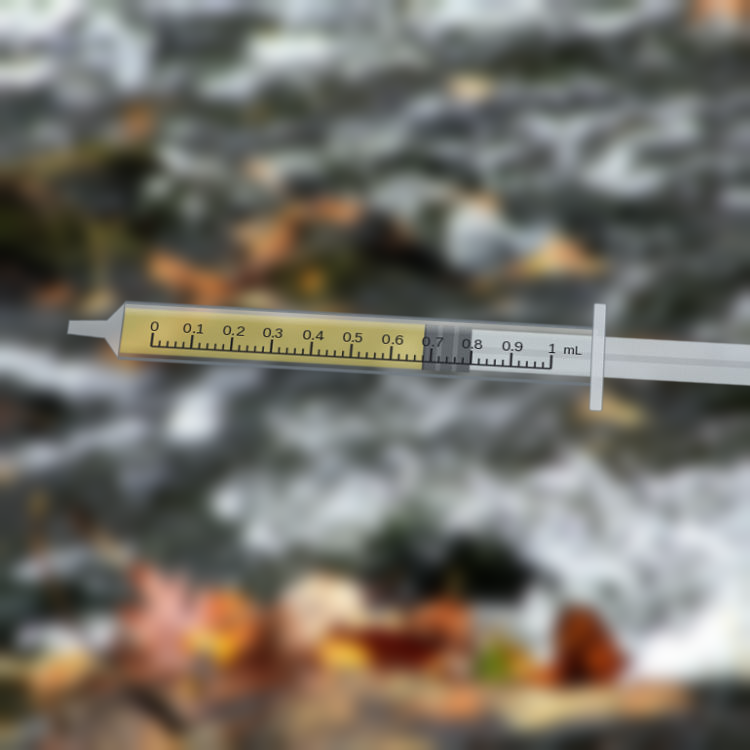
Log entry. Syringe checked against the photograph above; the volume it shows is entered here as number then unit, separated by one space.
0.68 mL
